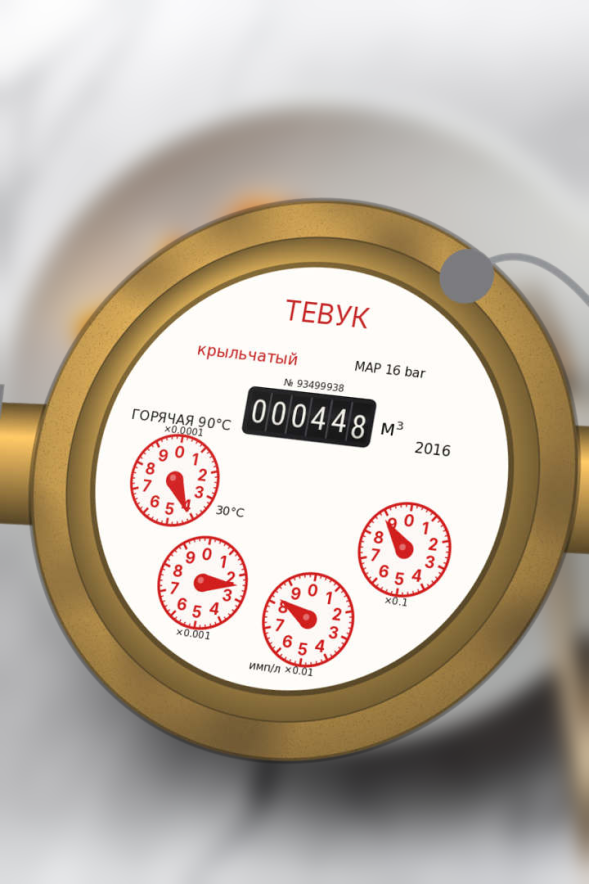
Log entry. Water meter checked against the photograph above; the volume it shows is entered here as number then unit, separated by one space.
447.8824 m³
